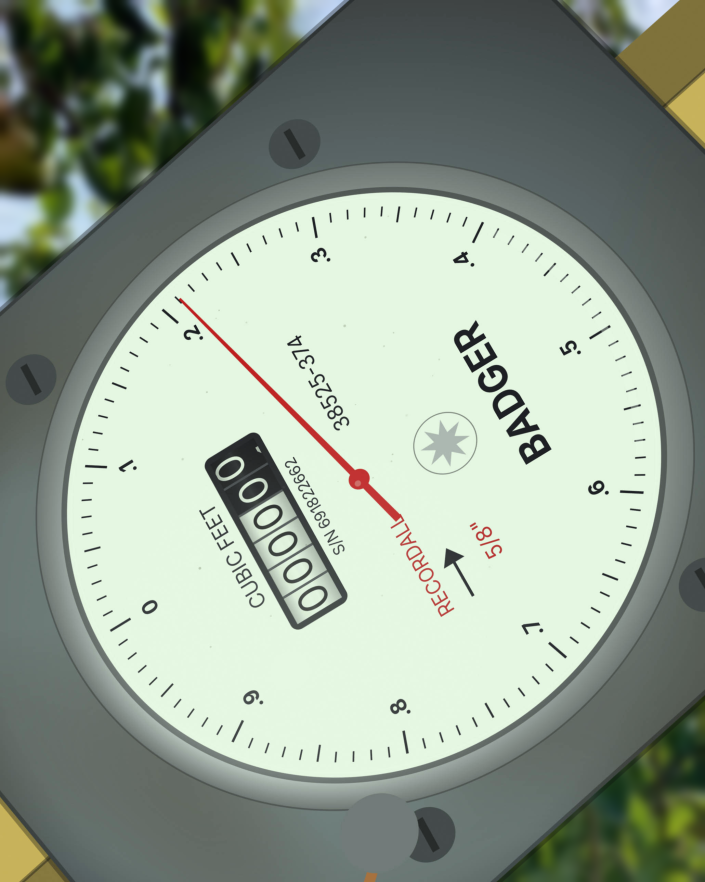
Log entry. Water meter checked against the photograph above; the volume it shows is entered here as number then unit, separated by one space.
0.21 ft³
